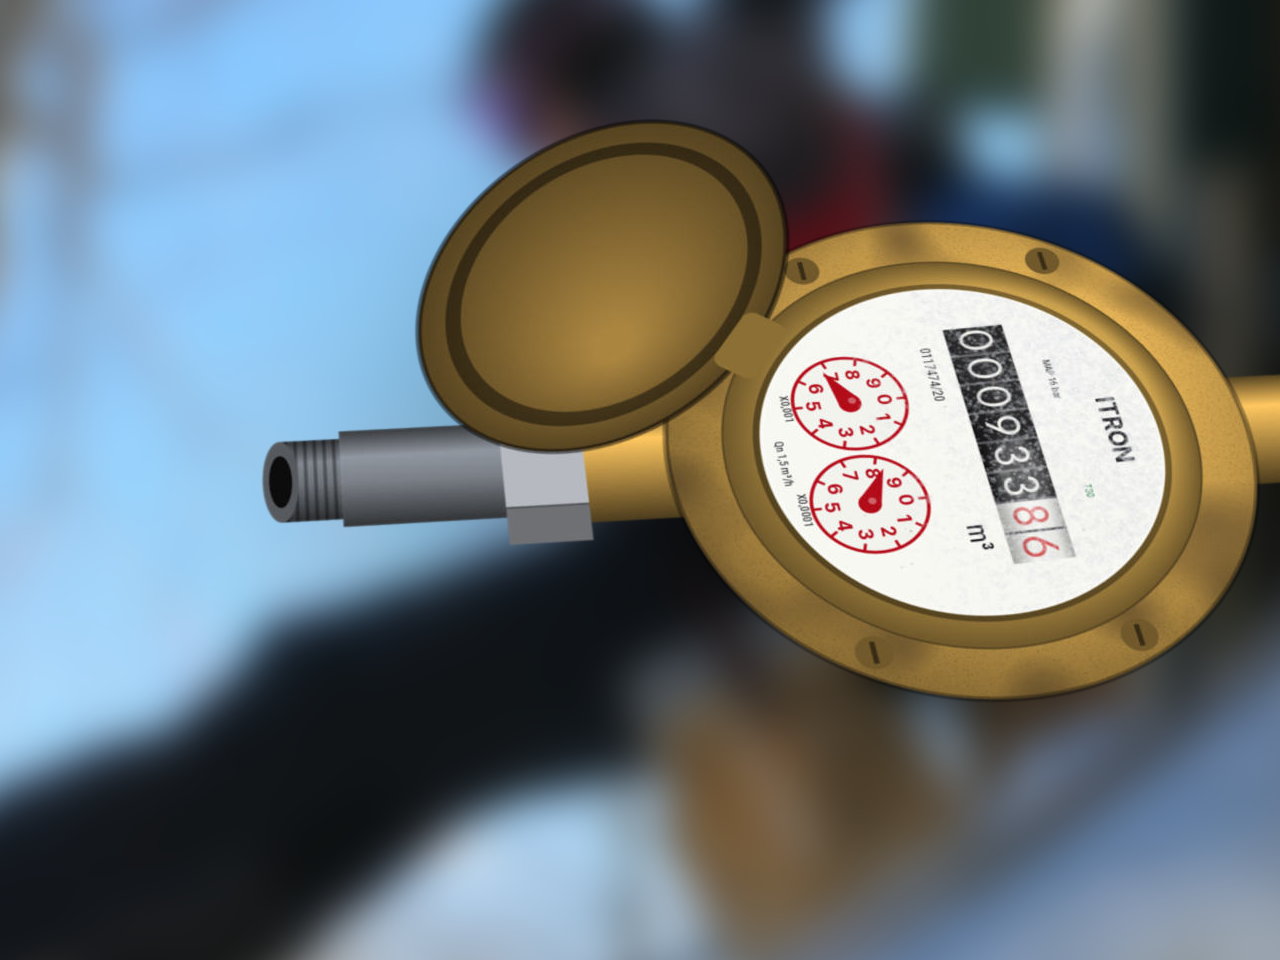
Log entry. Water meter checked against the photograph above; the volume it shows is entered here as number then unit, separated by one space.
933.8668 m³
